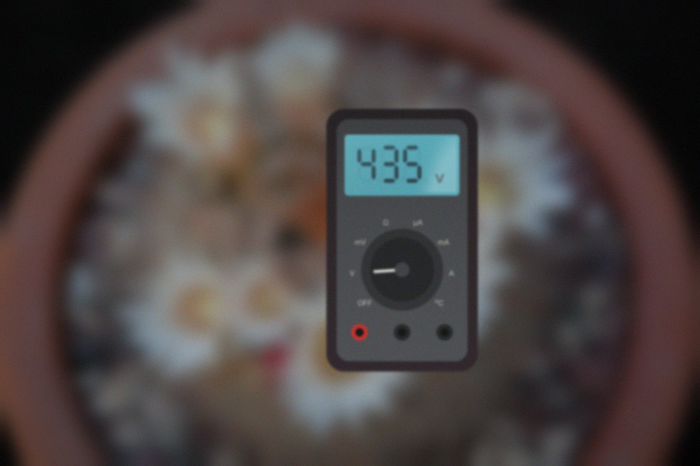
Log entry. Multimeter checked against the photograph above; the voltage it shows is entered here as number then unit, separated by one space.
435 V
